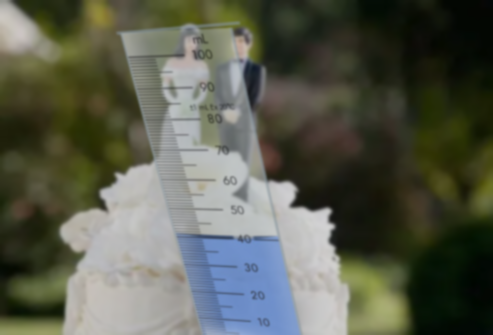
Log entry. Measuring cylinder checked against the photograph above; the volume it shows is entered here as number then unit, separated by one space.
40 mL
